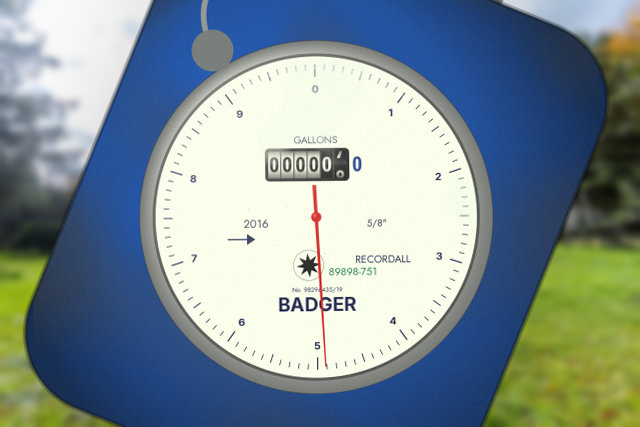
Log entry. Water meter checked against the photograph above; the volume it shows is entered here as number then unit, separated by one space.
74.9 gal
